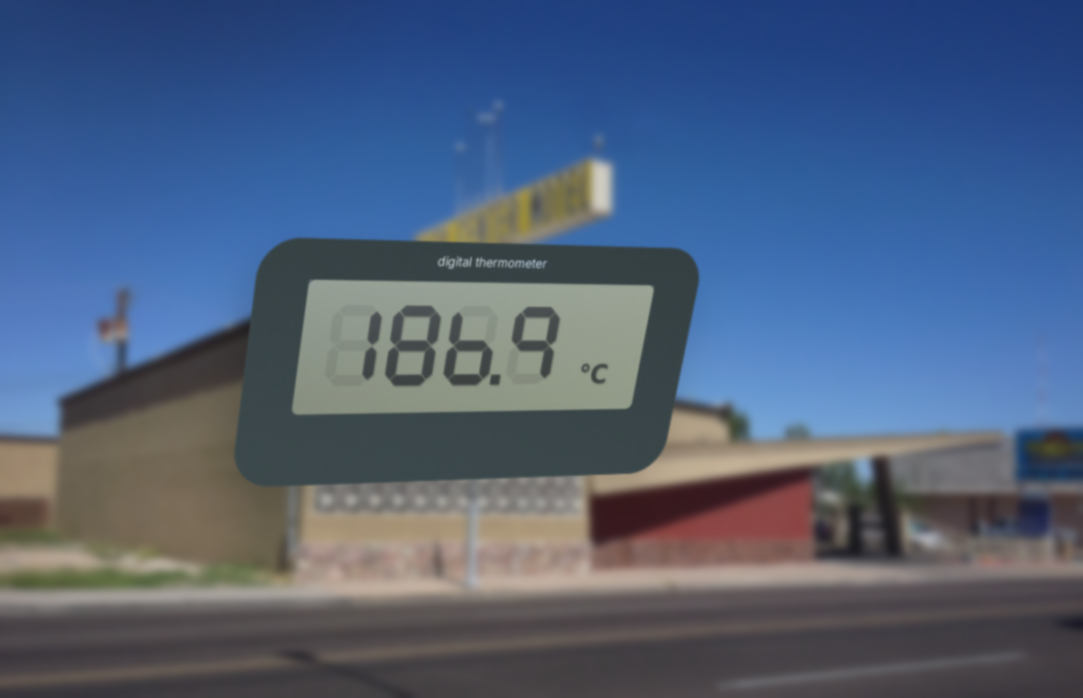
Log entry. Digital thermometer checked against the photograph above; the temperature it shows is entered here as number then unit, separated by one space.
186.9 °C
